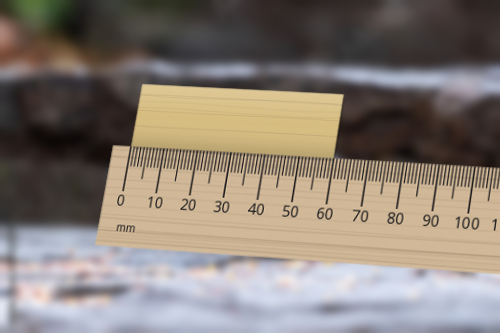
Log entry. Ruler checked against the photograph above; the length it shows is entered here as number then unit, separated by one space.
60 mm
